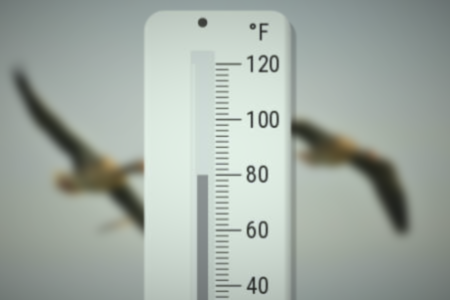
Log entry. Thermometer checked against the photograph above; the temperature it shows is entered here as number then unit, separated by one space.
80 °F
